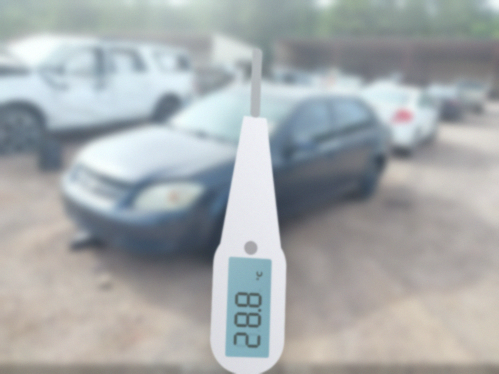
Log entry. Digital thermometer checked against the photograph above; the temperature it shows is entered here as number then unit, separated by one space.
28.8 °C
